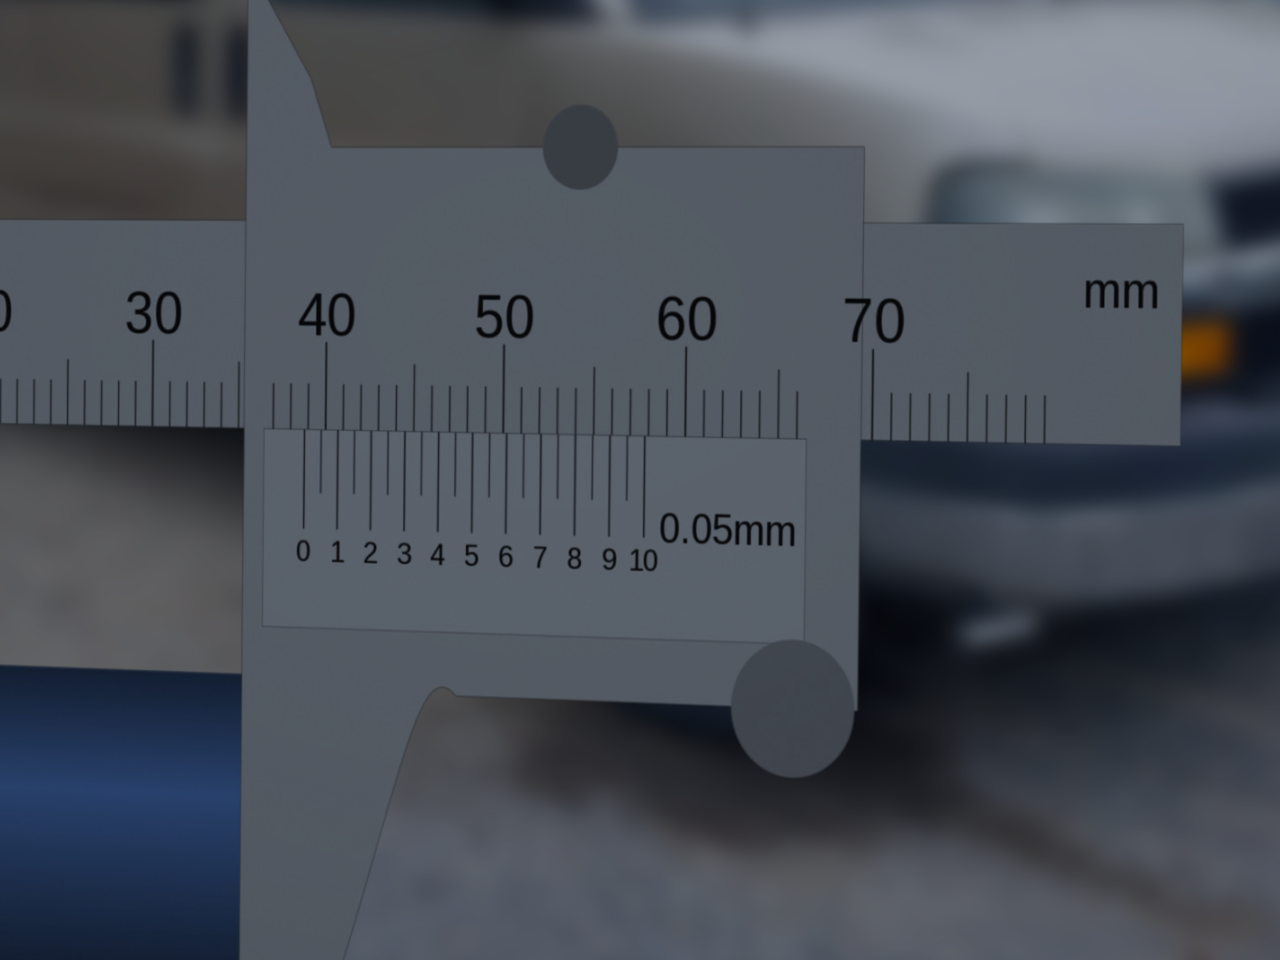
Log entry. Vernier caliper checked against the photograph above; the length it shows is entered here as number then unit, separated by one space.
38.8 mm
